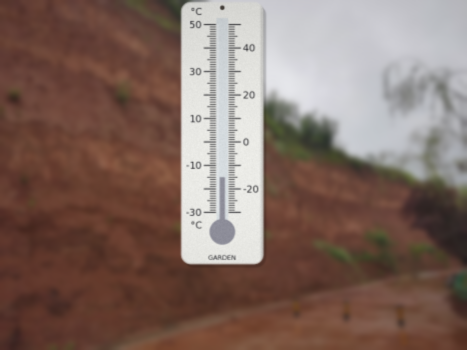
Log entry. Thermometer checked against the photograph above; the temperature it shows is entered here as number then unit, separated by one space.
-15 °C
